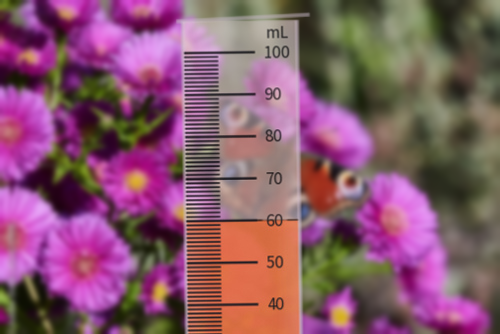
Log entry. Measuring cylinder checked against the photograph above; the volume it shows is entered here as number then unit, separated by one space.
60 mL
